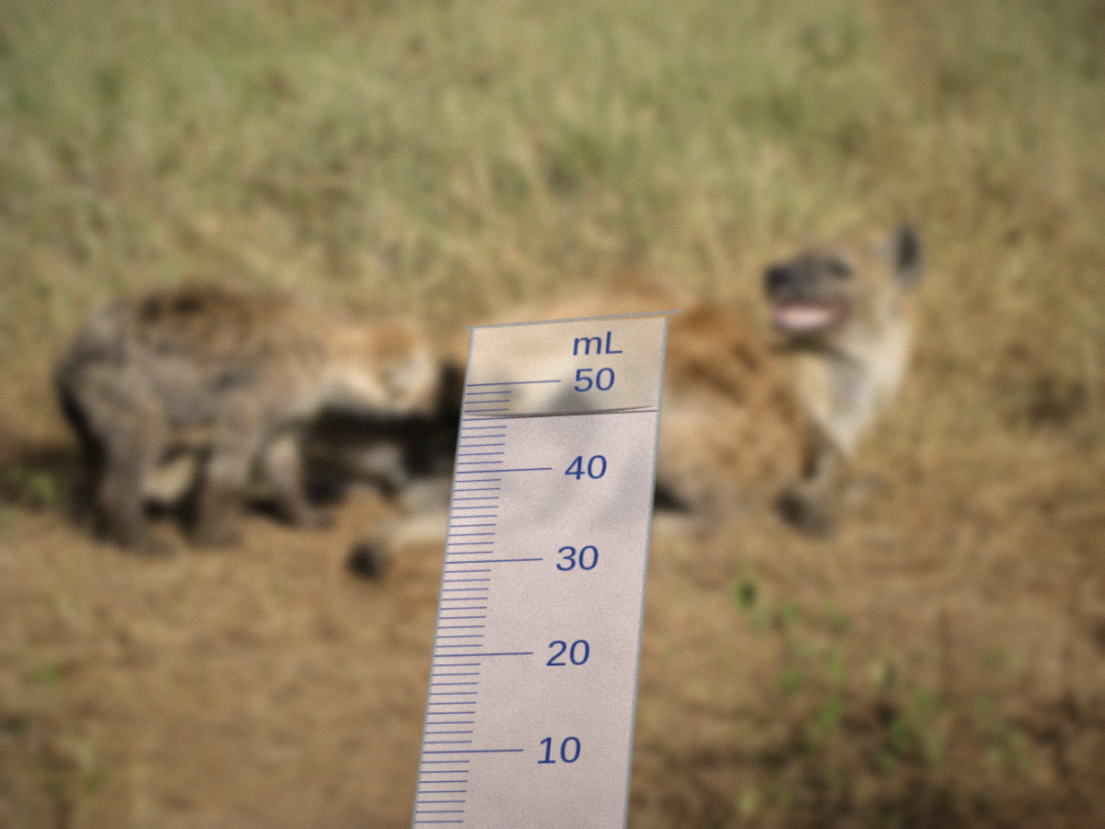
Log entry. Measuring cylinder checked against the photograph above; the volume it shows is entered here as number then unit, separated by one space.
46 mL
